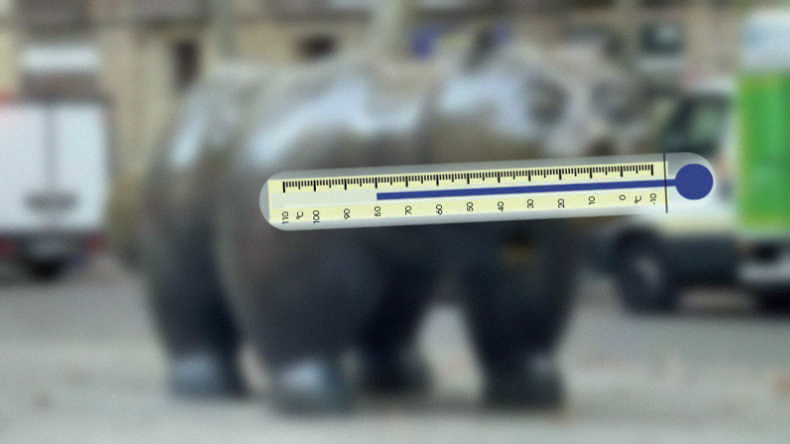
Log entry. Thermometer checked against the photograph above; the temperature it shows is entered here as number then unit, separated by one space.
80 °C
